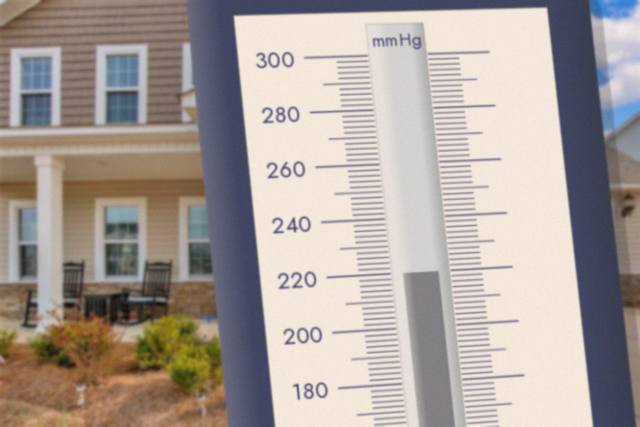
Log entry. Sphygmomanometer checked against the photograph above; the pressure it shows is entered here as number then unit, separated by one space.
220 mmHg
